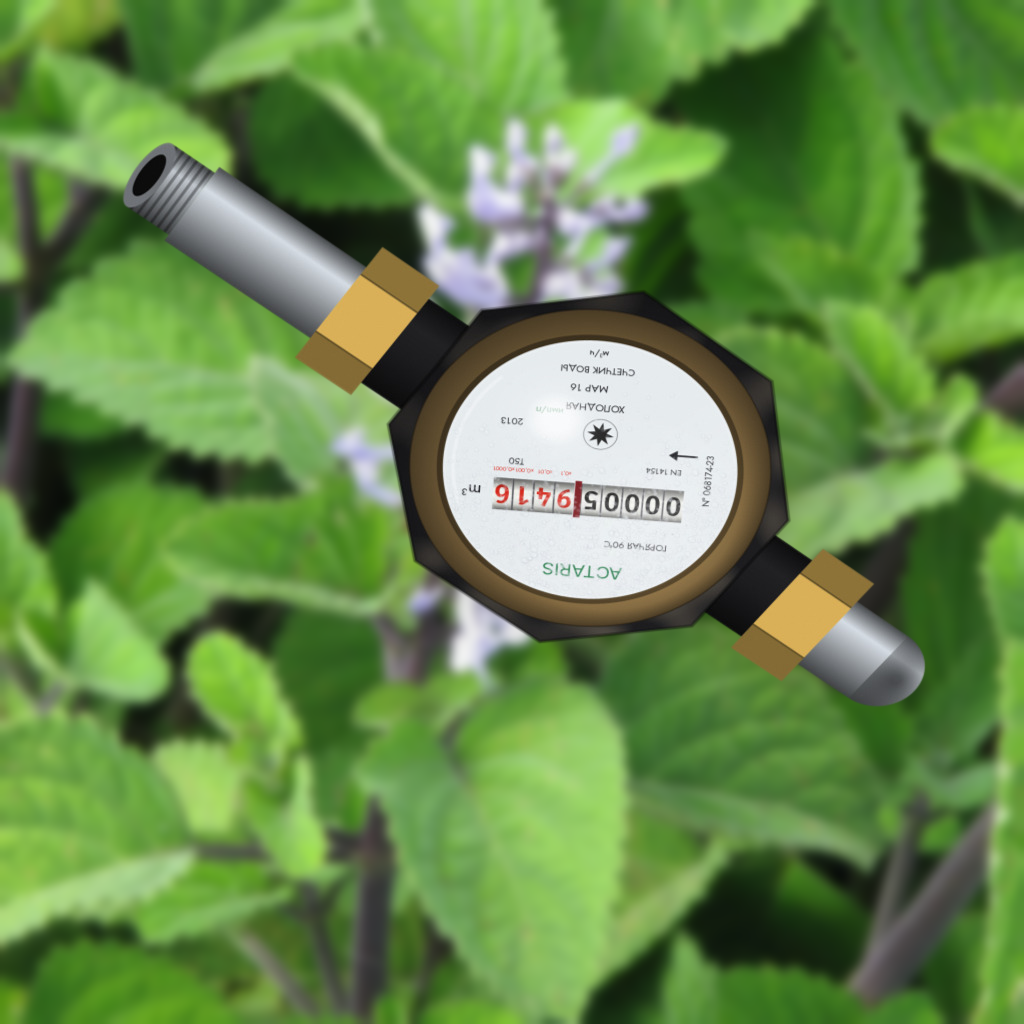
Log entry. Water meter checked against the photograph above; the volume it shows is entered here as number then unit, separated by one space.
5.9416 m³
